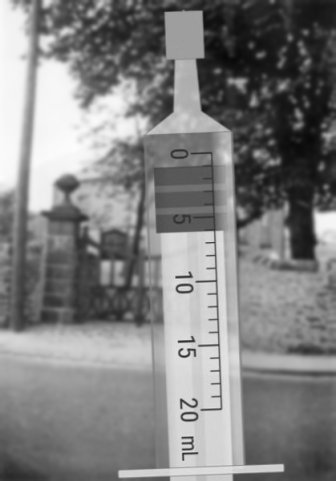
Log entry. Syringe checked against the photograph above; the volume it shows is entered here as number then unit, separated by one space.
1 mL
